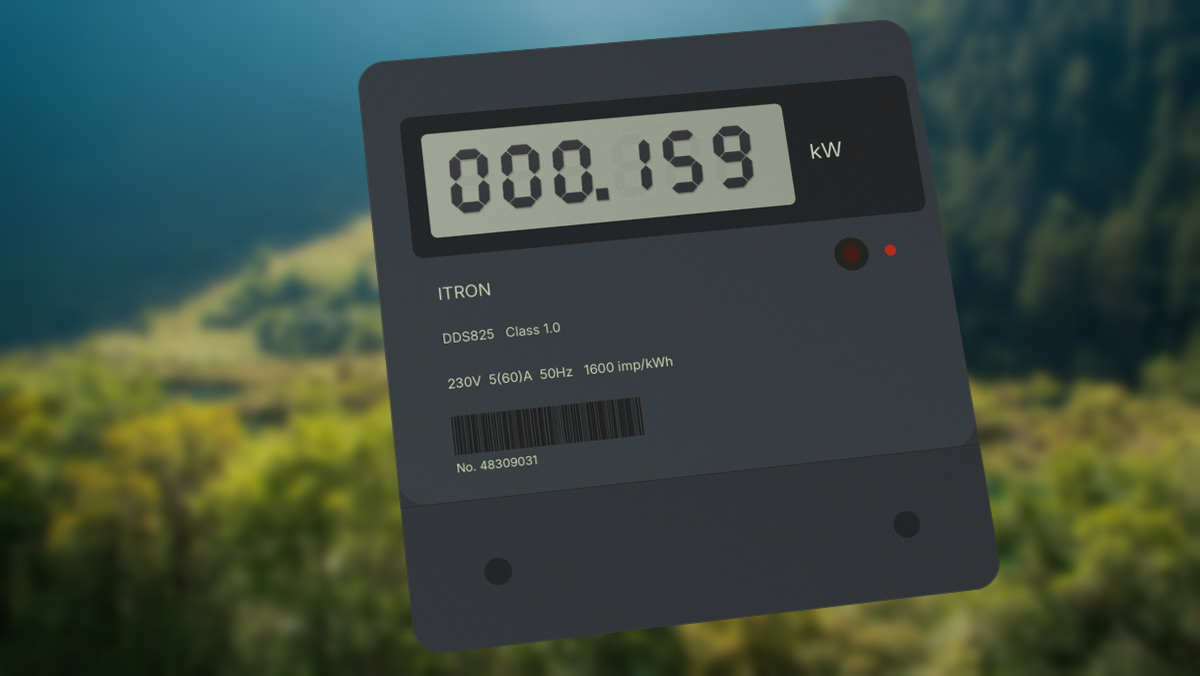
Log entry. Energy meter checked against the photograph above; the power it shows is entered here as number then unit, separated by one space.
0.159 kW
